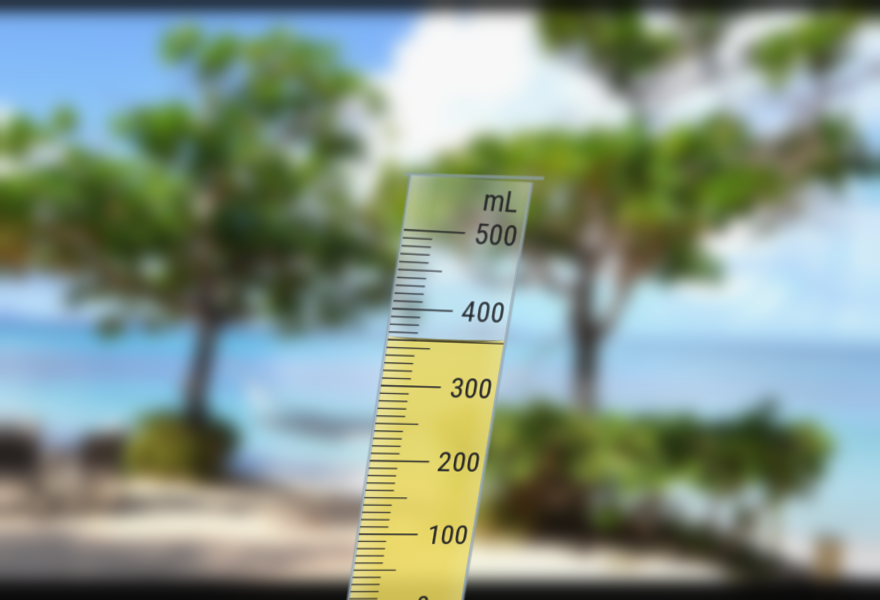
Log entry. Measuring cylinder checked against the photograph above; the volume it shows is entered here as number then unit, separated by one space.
360 mL
